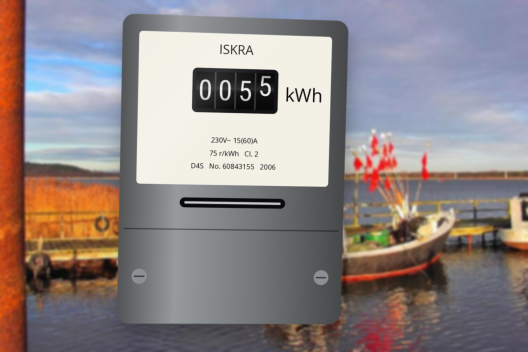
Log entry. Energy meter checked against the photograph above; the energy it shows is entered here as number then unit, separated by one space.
55 kWh
